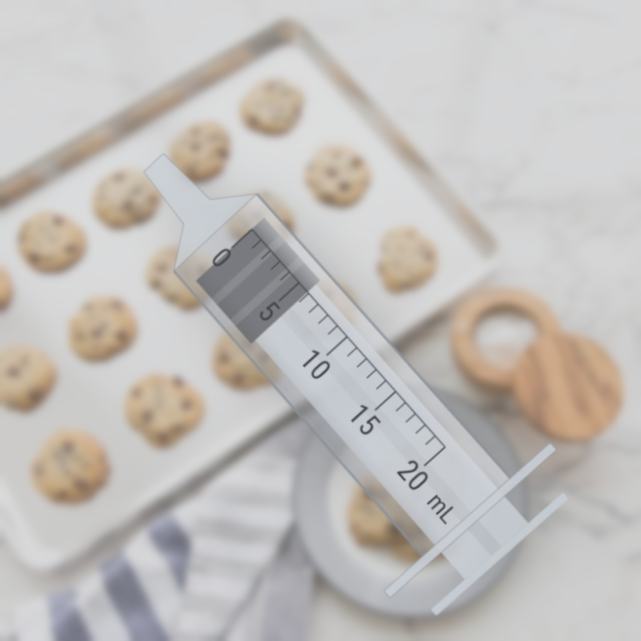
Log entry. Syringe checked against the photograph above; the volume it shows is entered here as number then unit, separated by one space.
0 mL
